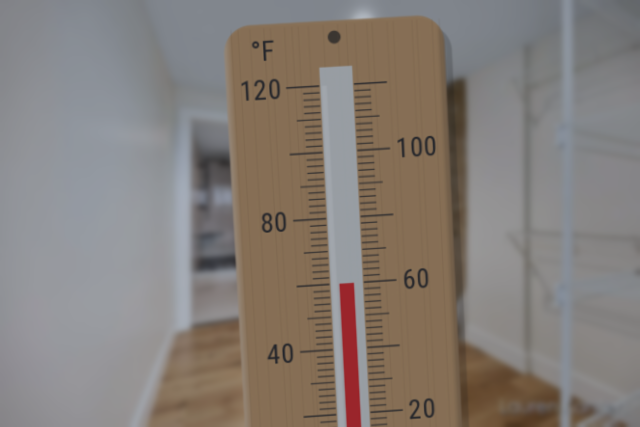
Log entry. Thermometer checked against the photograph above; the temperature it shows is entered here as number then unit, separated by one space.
60 °F
